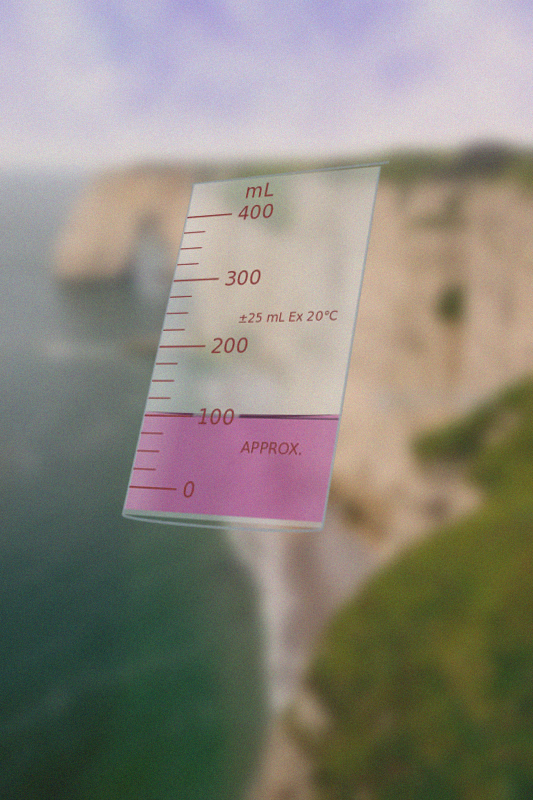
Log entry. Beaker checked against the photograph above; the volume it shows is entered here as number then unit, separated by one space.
100 mL
